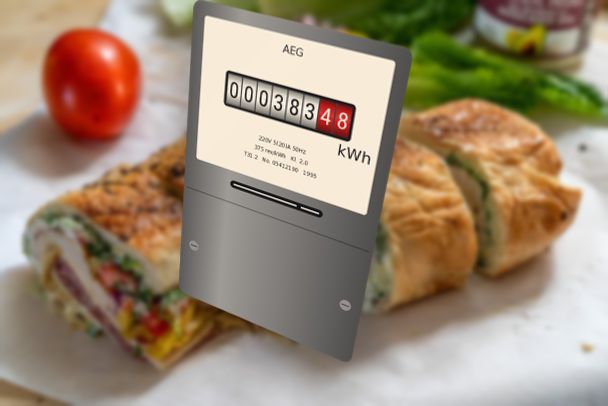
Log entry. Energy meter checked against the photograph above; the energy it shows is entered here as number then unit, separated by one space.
383.48 kWh
